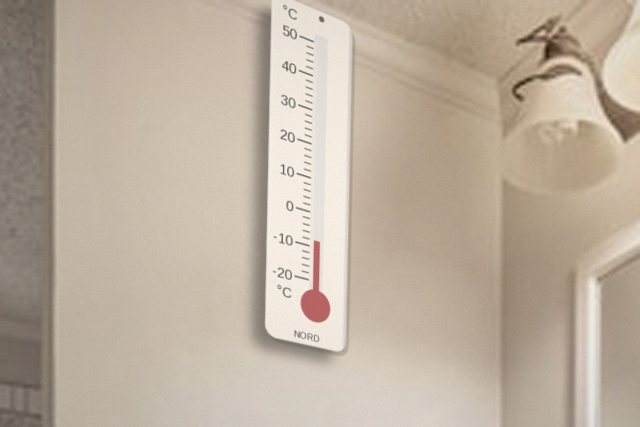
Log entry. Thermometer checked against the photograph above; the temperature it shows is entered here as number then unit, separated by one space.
-8 °C
